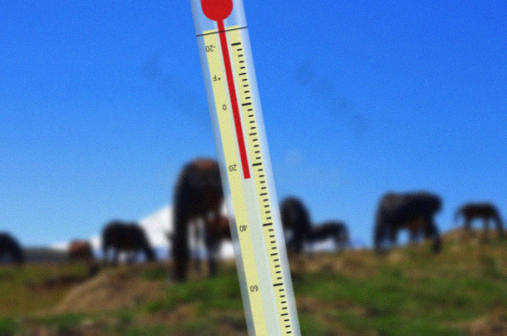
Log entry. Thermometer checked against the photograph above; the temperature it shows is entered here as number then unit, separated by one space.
24 °F
